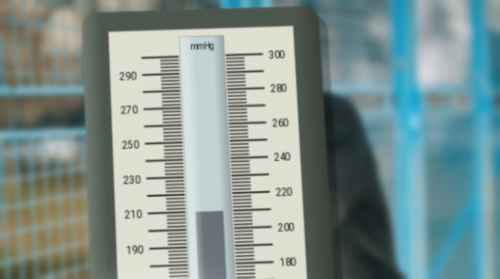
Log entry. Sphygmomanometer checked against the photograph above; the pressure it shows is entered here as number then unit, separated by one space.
210 mmHg
